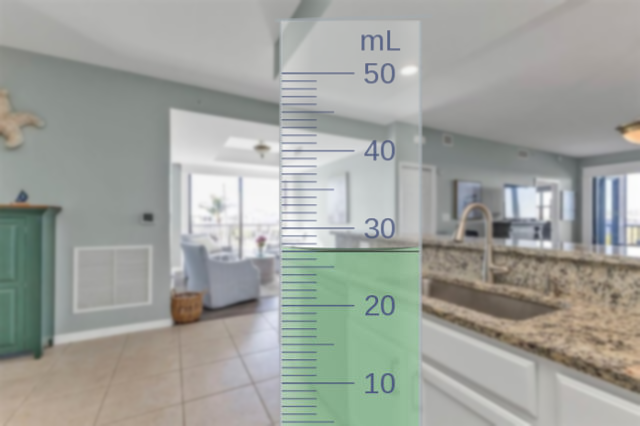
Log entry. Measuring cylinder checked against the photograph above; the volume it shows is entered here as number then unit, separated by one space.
27 mL
